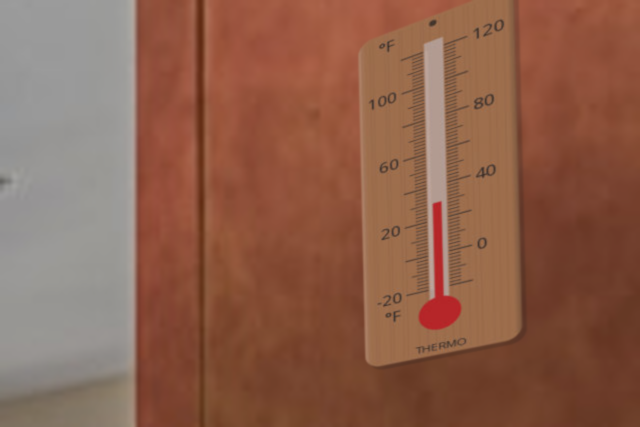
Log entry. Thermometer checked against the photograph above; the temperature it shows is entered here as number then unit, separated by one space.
30 °F
